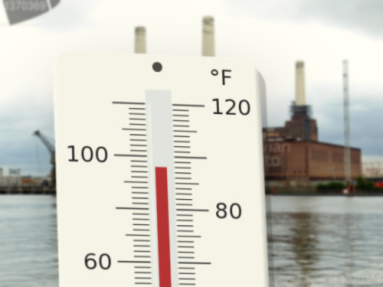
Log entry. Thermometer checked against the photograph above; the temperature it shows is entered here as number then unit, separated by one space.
96 °F
